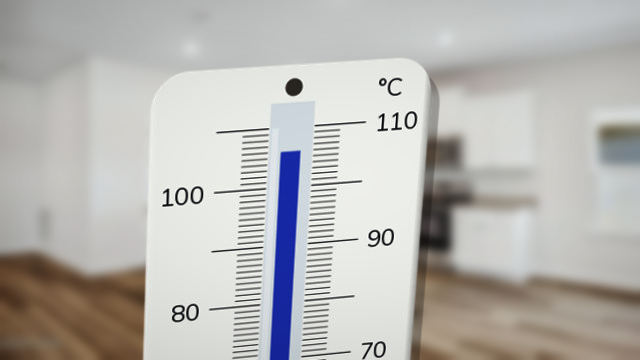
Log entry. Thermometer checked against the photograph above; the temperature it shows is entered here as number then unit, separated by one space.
106 °C
